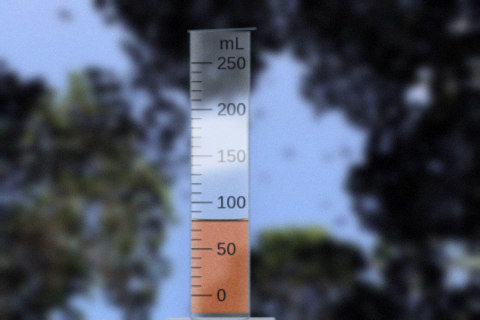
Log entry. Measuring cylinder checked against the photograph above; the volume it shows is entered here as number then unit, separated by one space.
80 mL
